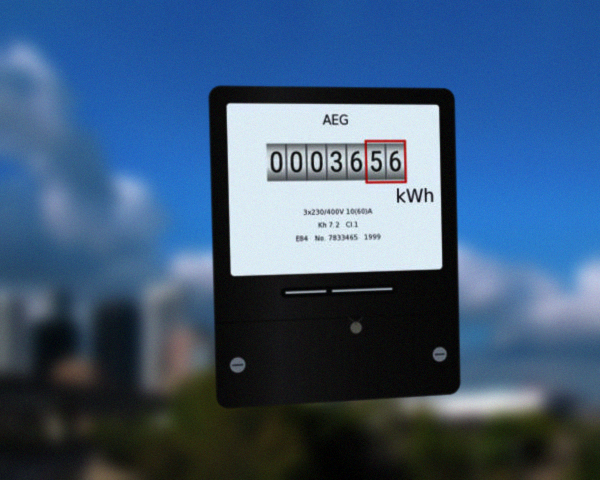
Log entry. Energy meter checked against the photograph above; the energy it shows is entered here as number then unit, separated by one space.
36.56 kWh
